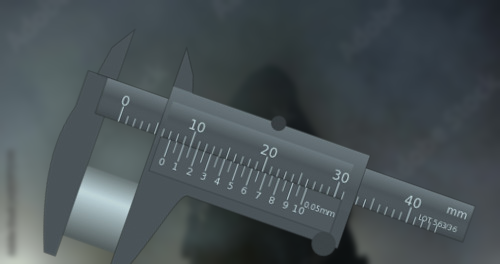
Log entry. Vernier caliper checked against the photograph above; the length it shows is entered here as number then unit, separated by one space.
7.2 mm
